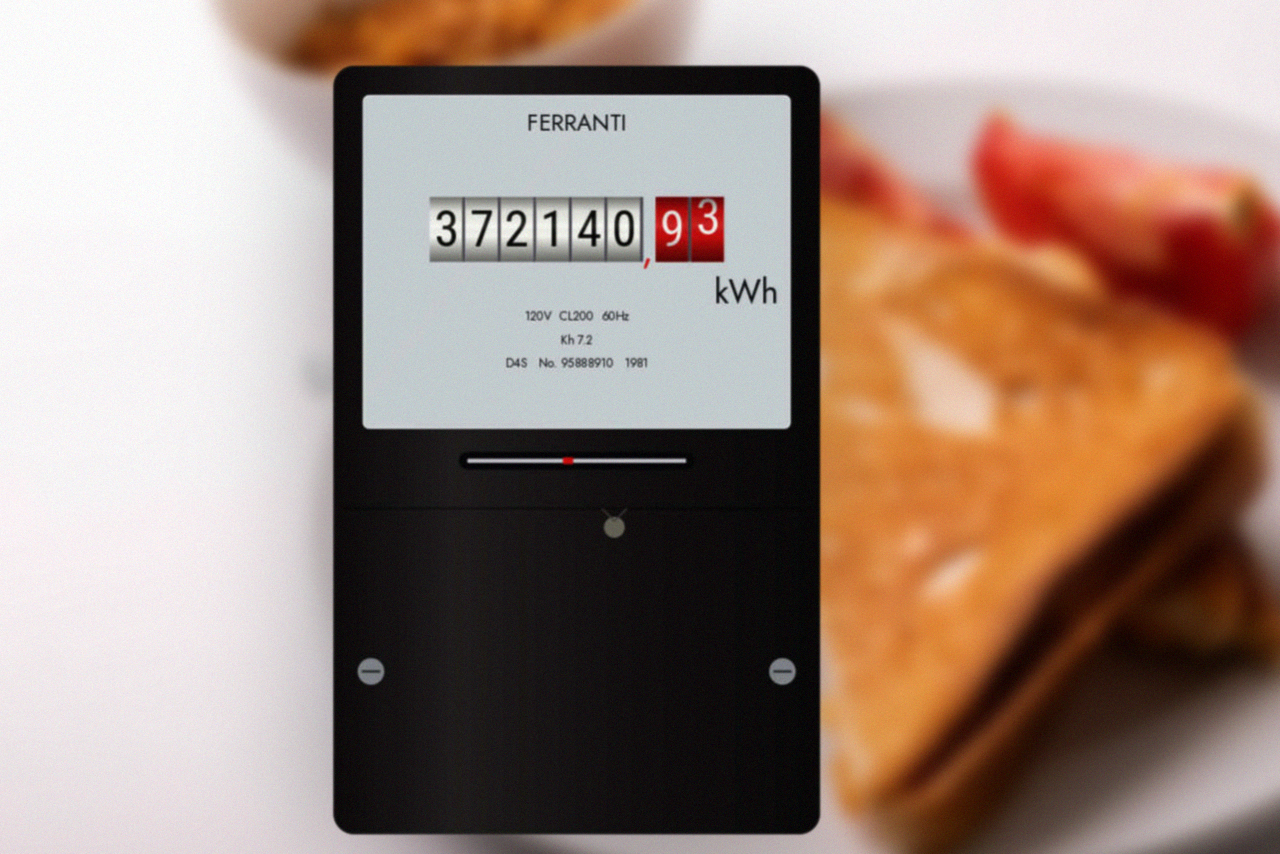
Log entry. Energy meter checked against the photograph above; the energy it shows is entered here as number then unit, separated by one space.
372140.93 kWh
